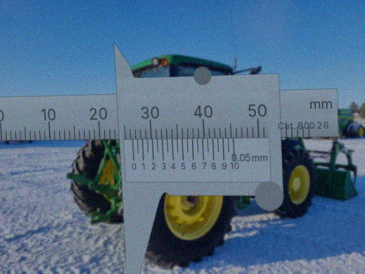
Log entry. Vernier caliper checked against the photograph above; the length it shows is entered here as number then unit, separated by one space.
26.4 mm
